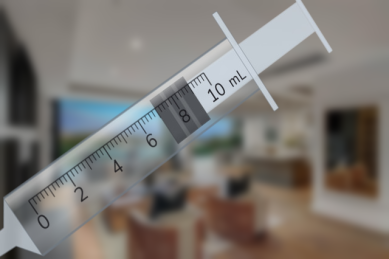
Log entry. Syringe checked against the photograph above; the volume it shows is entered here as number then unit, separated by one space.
7 mL
